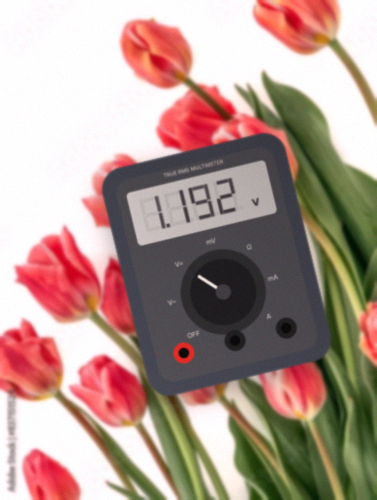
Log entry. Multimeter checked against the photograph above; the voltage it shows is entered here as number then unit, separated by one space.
1.192 V
